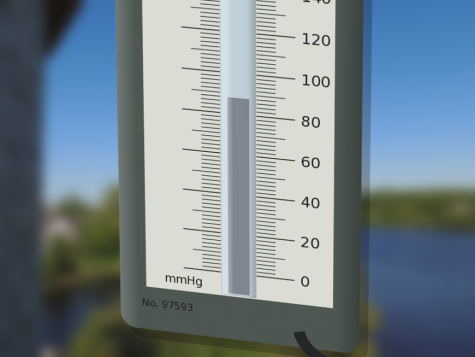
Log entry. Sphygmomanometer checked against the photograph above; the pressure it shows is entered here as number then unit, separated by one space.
88 mmHg
